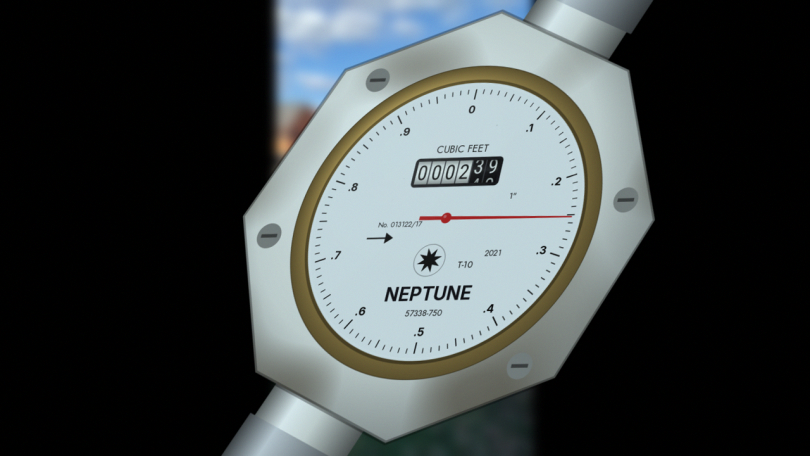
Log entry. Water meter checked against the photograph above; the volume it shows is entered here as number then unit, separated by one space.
239.25 ft³
